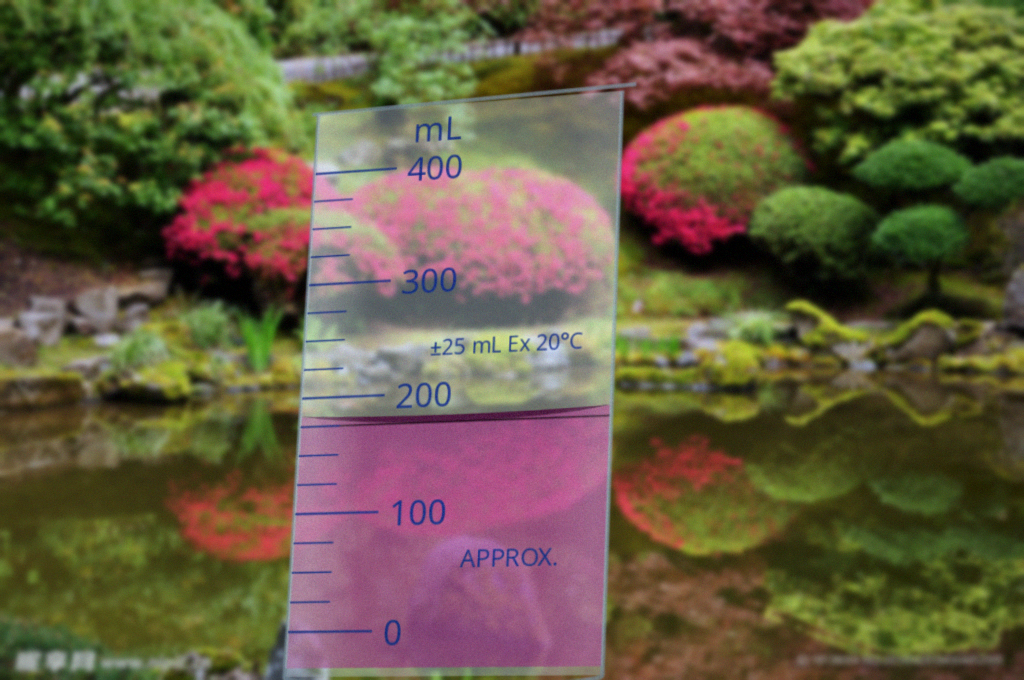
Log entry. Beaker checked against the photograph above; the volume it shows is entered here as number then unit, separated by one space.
175 mL
